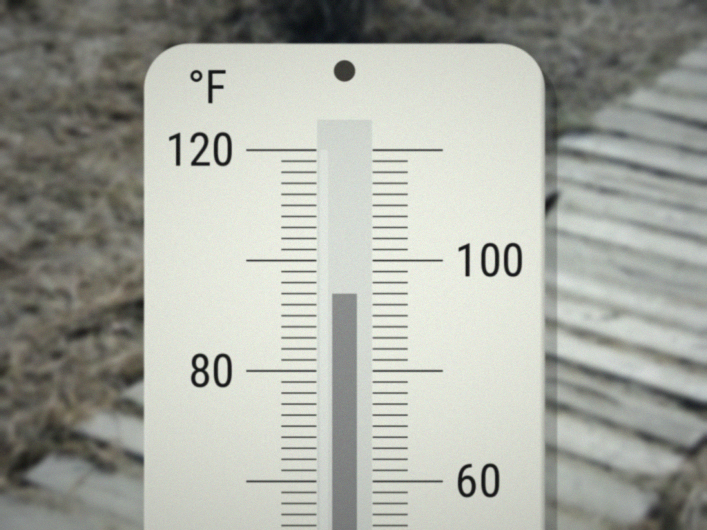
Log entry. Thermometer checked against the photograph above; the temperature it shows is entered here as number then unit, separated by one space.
94 °F
